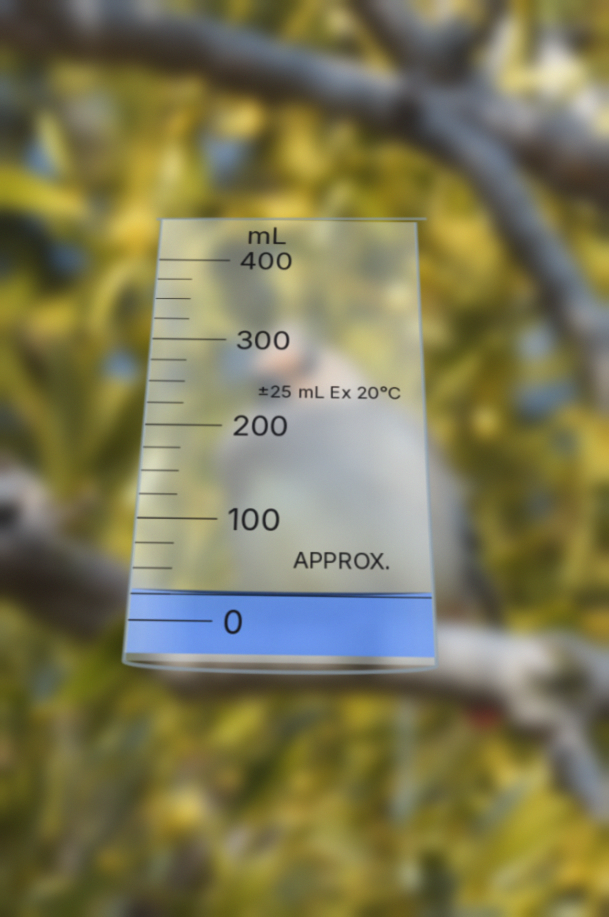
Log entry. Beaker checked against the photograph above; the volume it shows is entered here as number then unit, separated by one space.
25 mL
